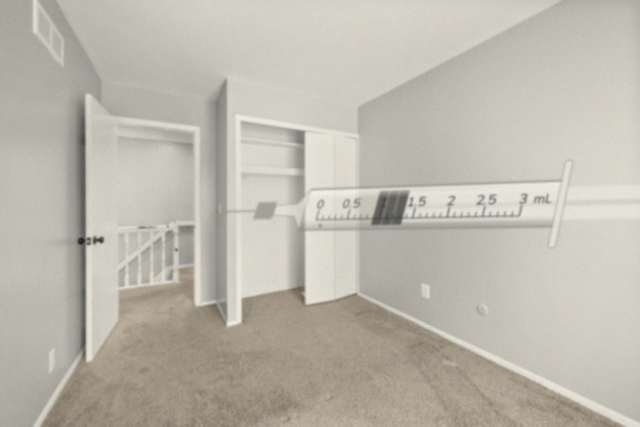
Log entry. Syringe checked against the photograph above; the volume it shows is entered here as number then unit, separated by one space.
0.9 mL
